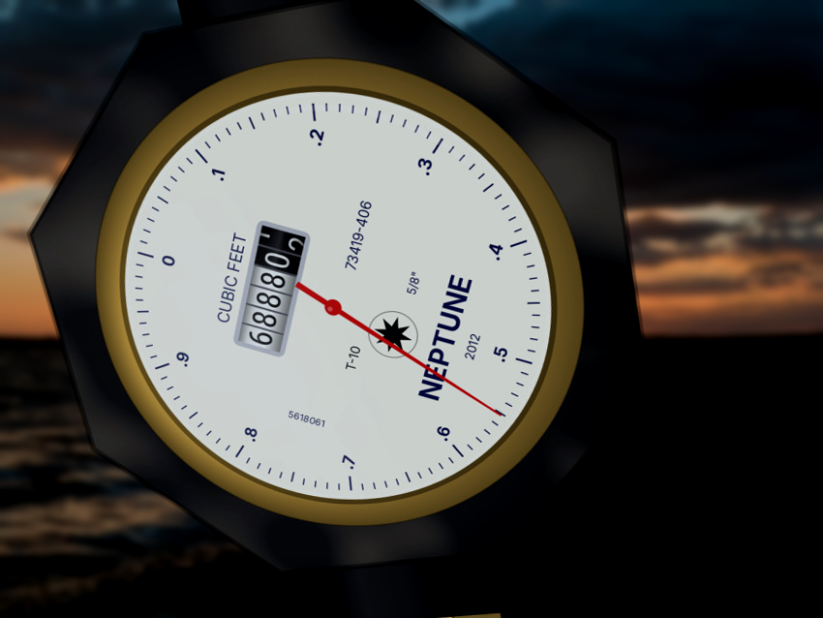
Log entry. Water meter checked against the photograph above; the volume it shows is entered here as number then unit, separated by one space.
688801.55 ft³
